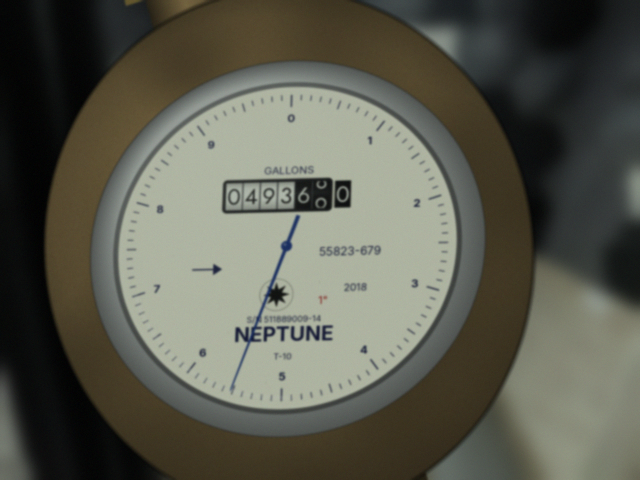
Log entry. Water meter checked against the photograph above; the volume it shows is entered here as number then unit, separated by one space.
493685.5 gal
